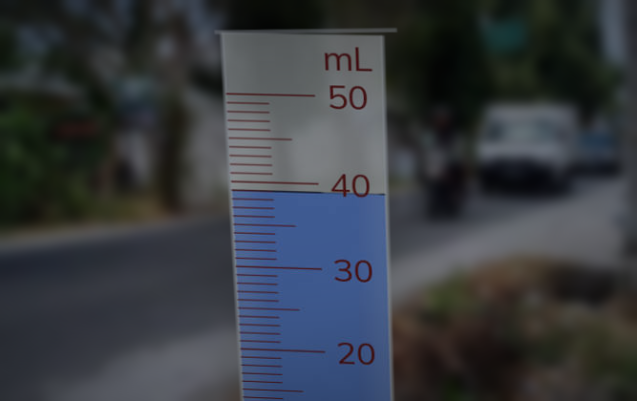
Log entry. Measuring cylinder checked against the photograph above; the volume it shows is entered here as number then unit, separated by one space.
39 mL
